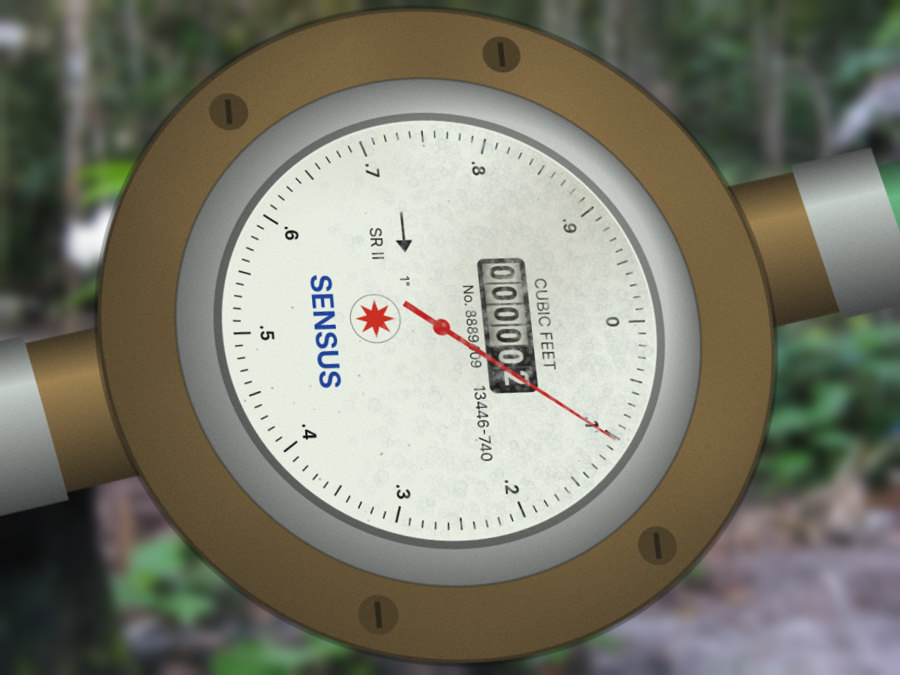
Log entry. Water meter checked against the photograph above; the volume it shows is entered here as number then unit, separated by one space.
2.10 ft³
